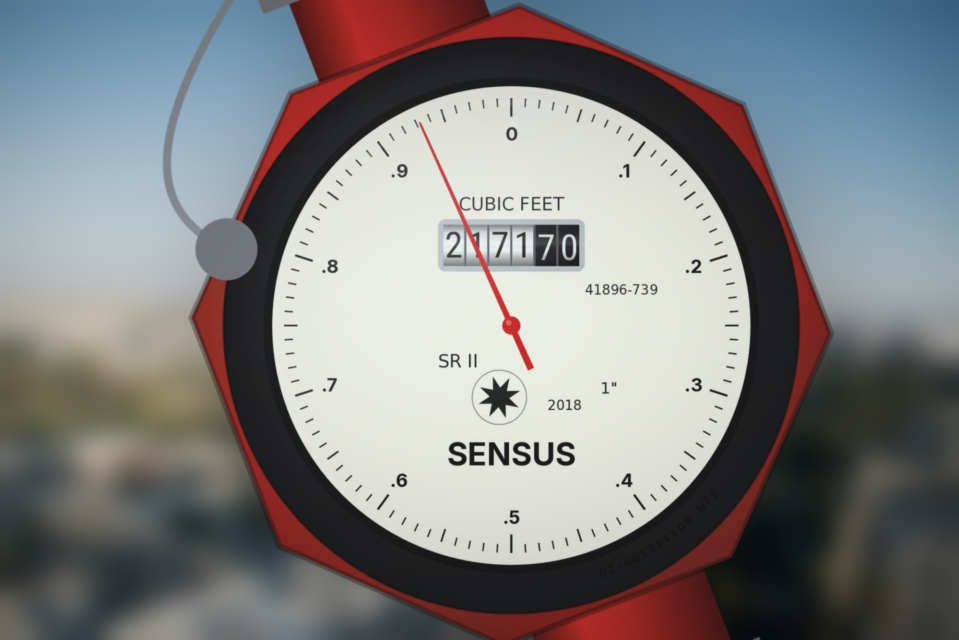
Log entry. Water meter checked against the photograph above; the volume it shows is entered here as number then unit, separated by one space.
217169.93 ft³
